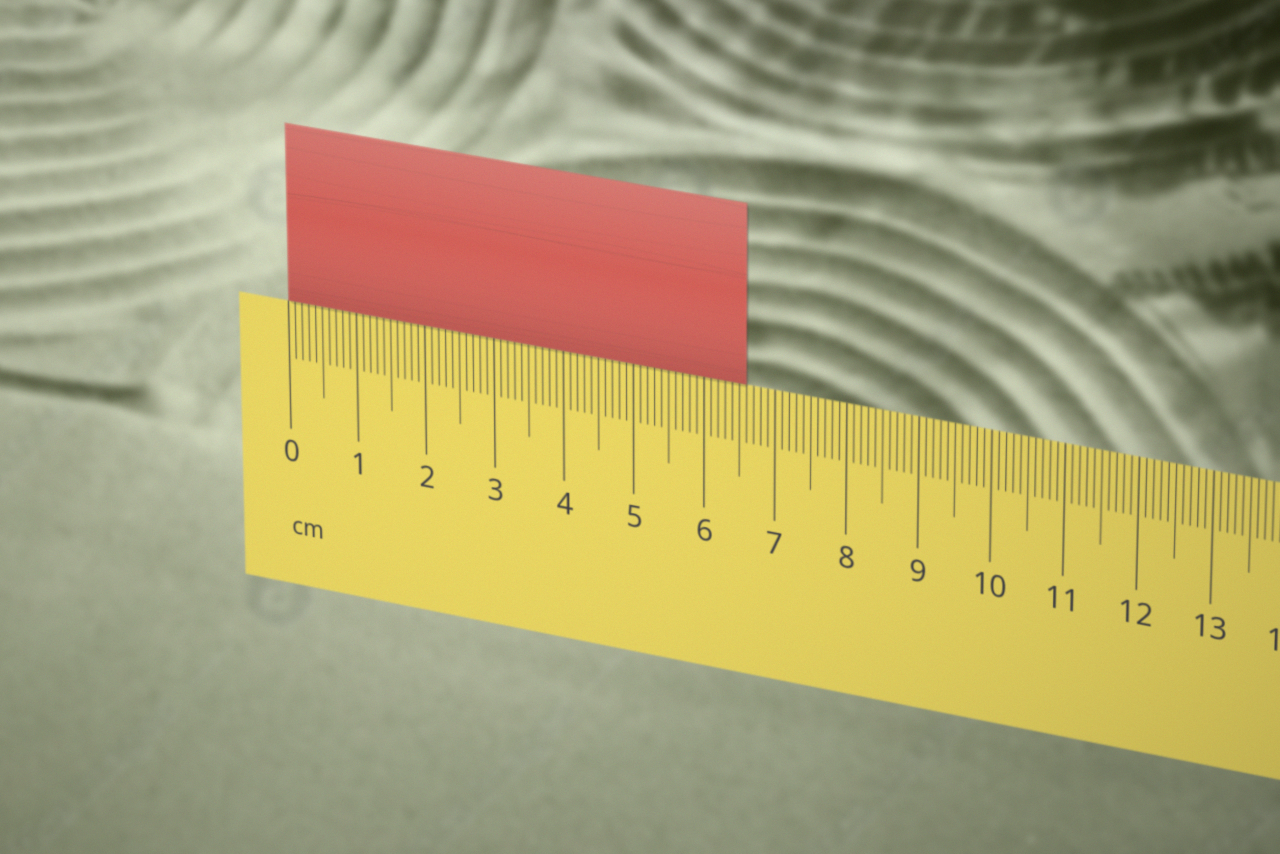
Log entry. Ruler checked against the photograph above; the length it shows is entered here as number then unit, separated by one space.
6.6 cm
